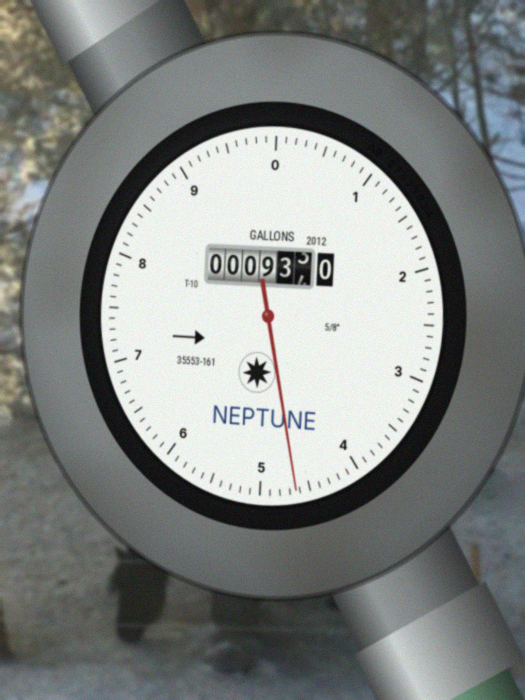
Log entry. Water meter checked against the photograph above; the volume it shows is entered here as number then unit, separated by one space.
9334.6 gal
